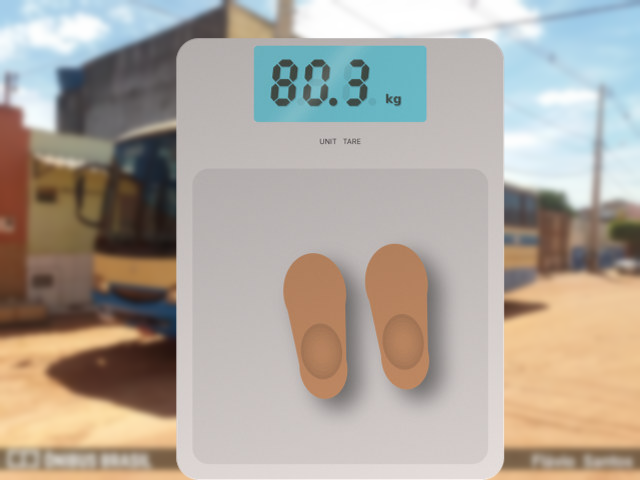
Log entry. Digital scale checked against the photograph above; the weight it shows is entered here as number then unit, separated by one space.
80.3 kg
